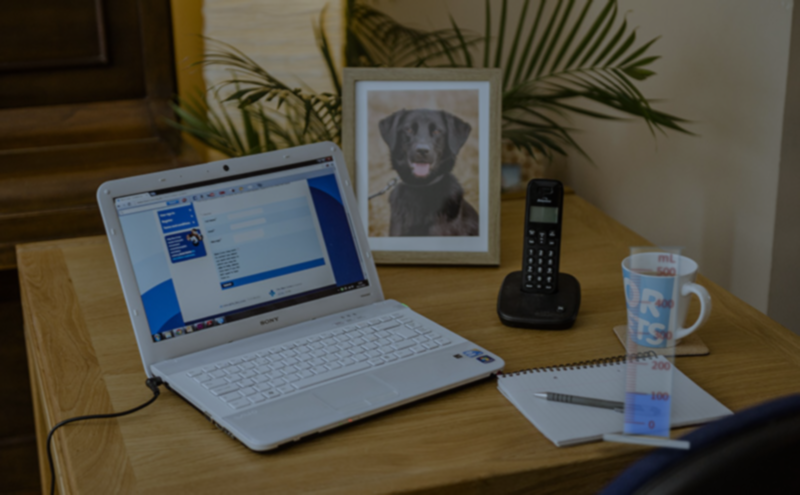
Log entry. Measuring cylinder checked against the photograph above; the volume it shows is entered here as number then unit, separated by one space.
100 mL
